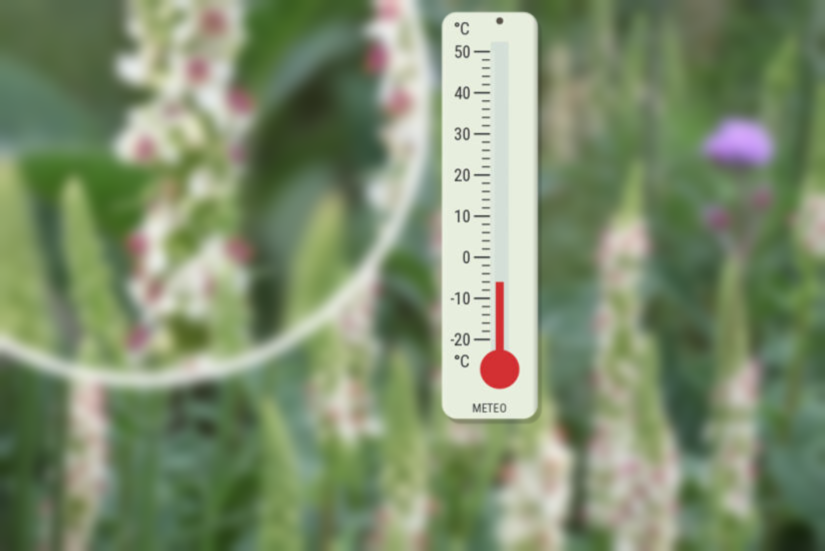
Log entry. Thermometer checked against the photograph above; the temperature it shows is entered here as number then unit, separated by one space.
-6 °C
